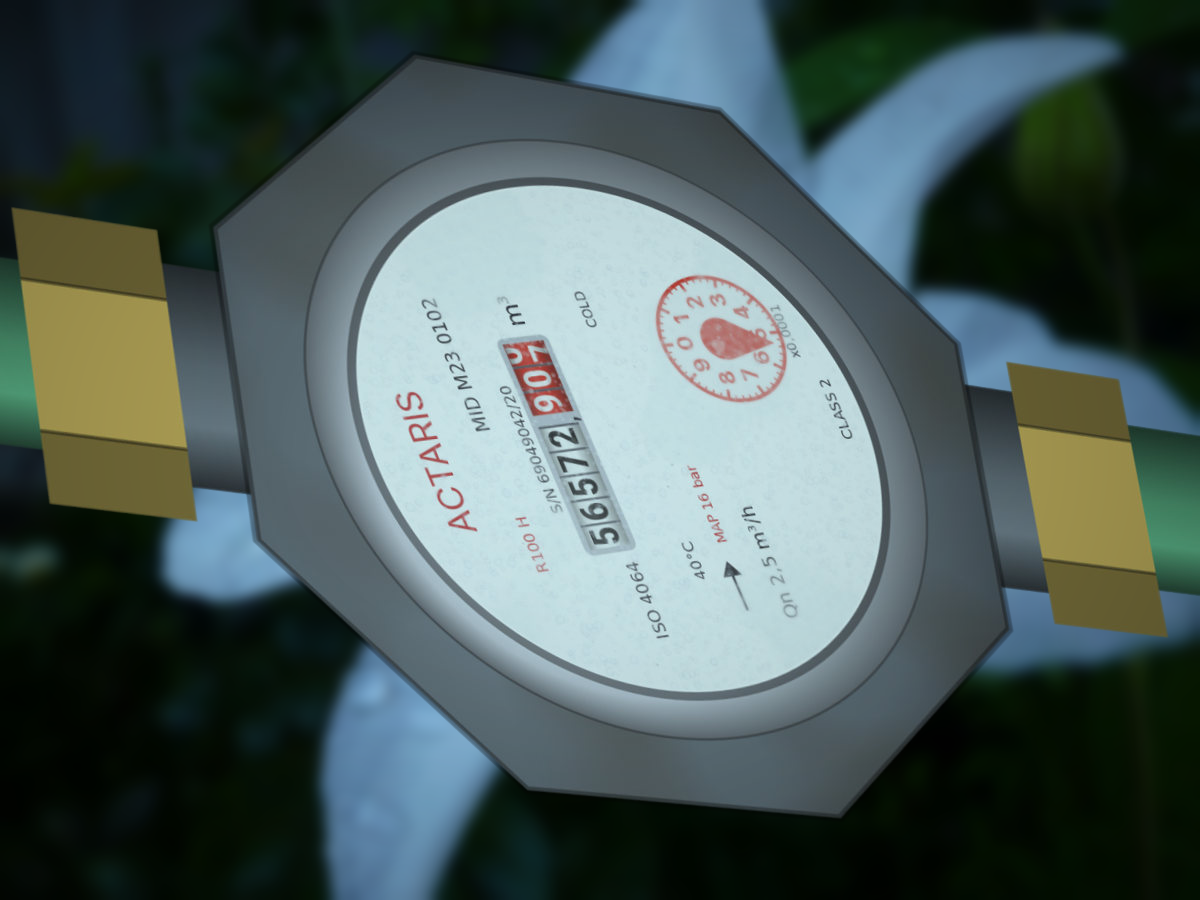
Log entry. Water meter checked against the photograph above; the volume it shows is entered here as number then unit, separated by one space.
56572.9065 m³
